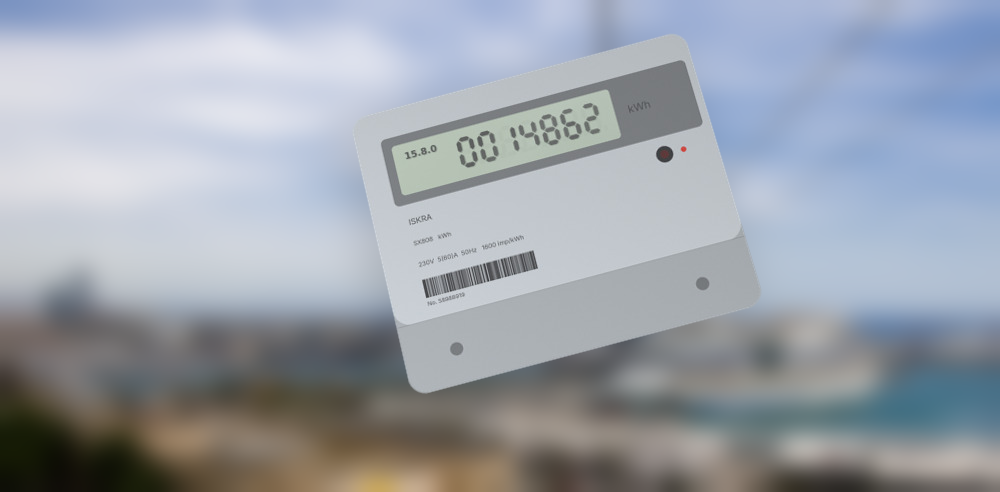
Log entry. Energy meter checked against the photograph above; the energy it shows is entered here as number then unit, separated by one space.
14862 kWh
